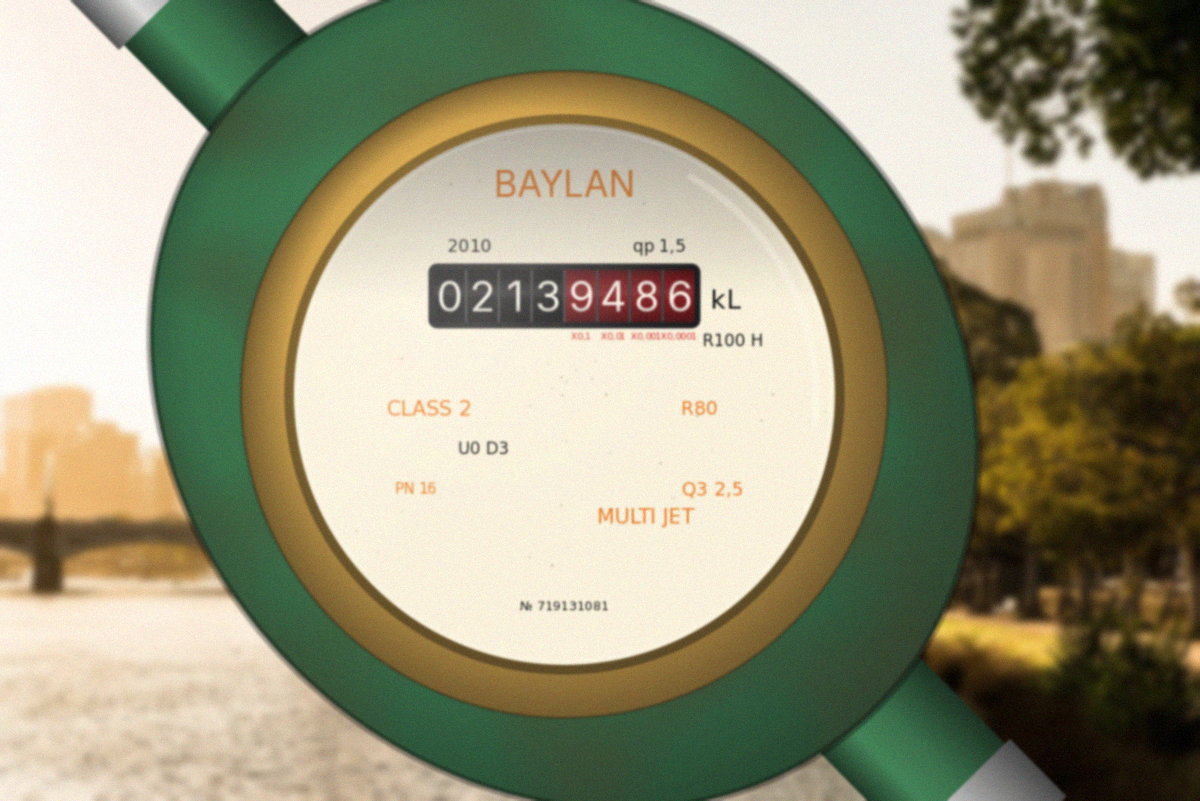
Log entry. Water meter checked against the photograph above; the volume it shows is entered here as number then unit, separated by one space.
213.9486 kL
